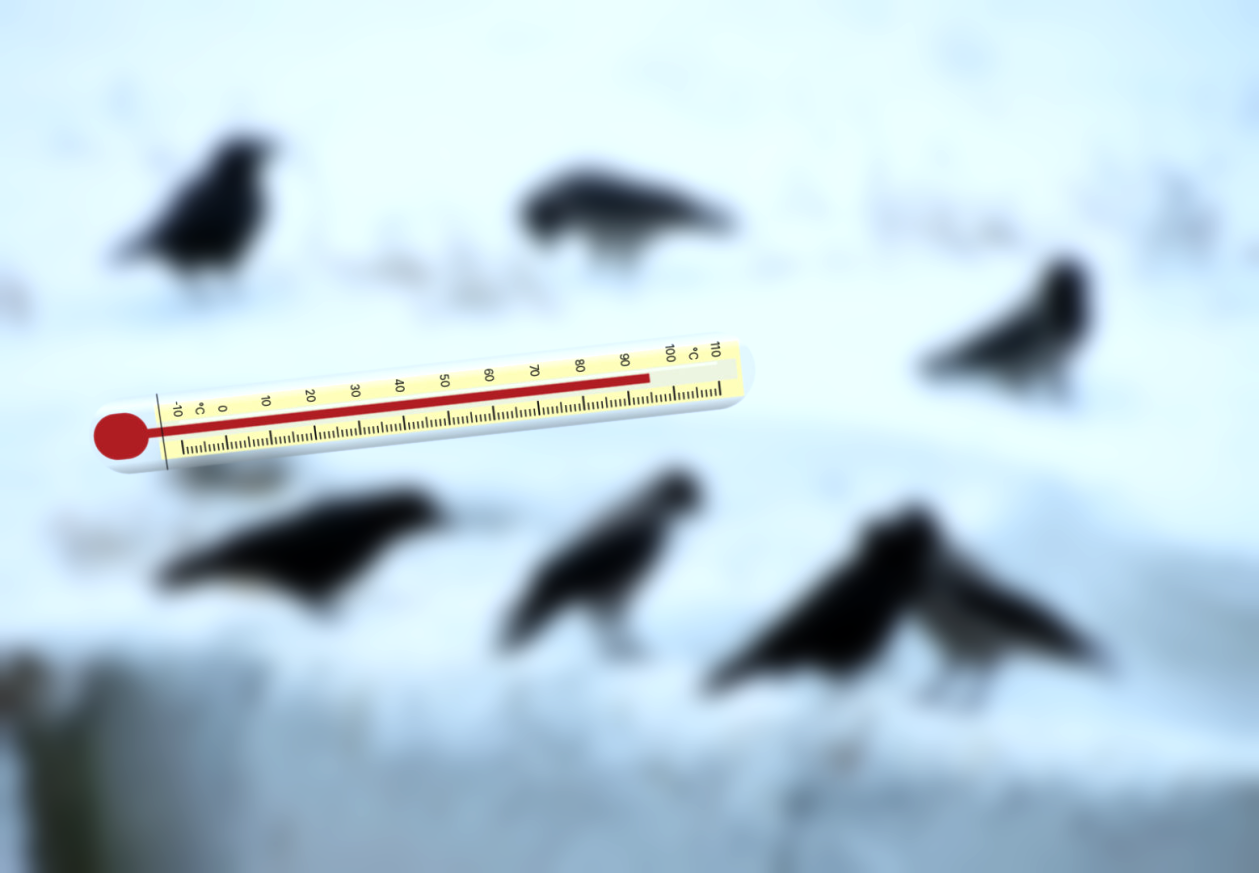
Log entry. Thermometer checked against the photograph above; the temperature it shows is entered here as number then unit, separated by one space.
95 °C
